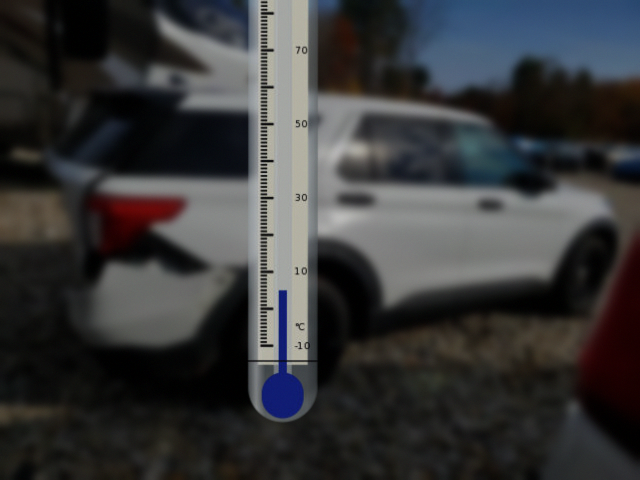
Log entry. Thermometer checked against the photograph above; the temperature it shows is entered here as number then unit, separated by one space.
5 °C
